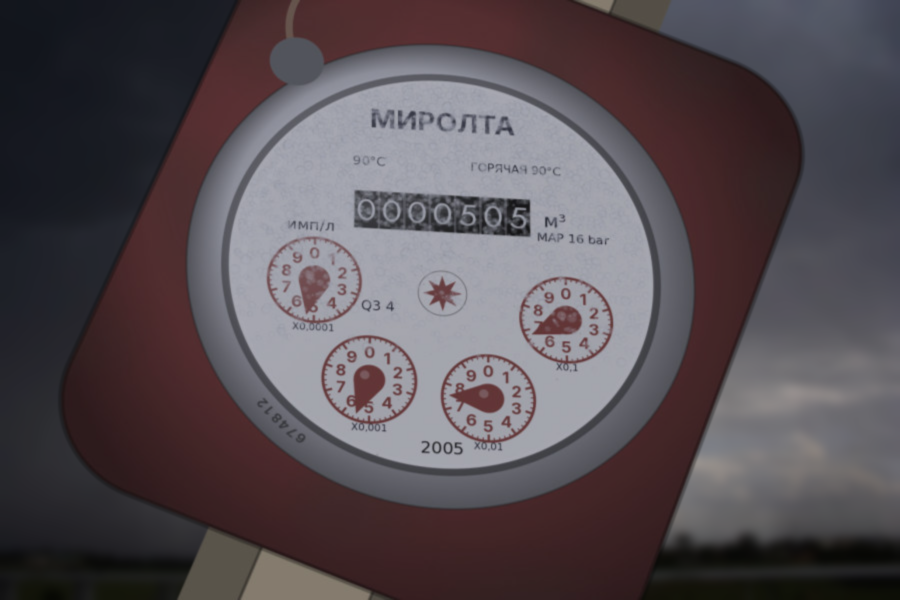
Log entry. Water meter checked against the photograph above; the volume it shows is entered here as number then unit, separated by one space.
505.6755 m³
